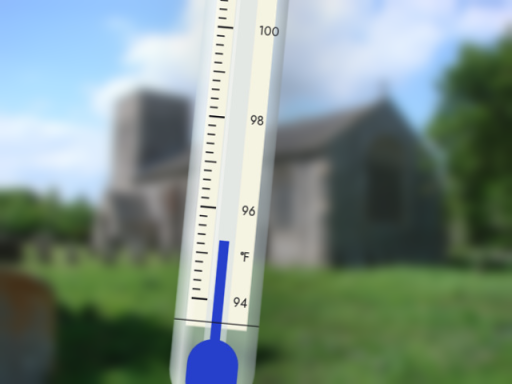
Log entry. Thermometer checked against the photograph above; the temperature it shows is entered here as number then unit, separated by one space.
95.3 °F
